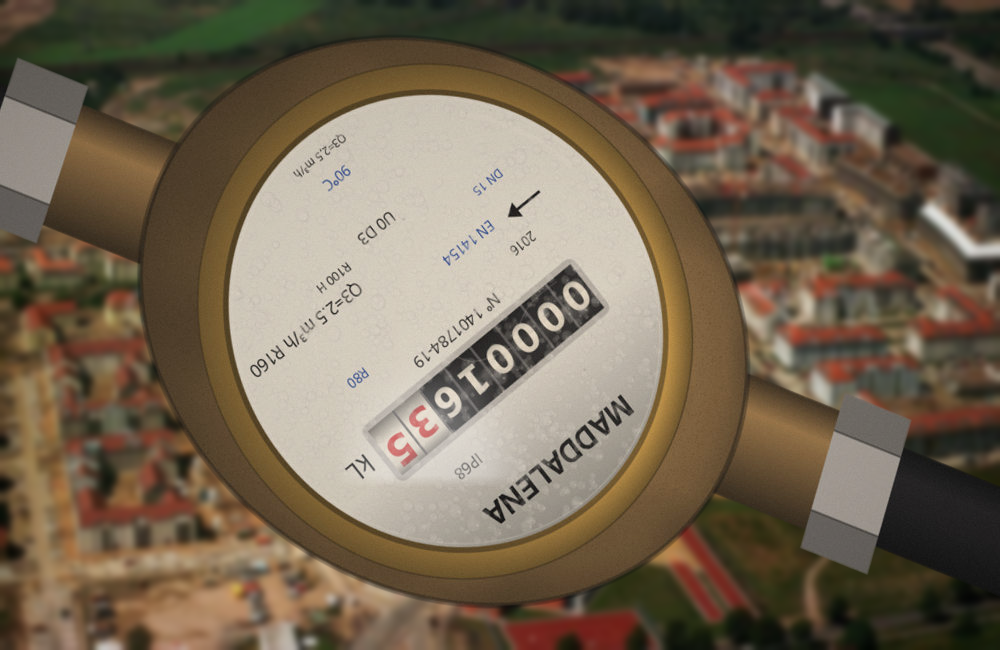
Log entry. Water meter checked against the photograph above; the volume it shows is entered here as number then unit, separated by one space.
16.35 kL
